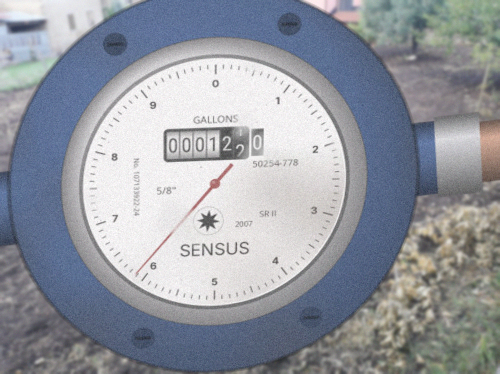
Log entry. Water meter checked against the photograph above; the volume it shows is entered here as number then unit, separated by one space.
1216.1 gal
